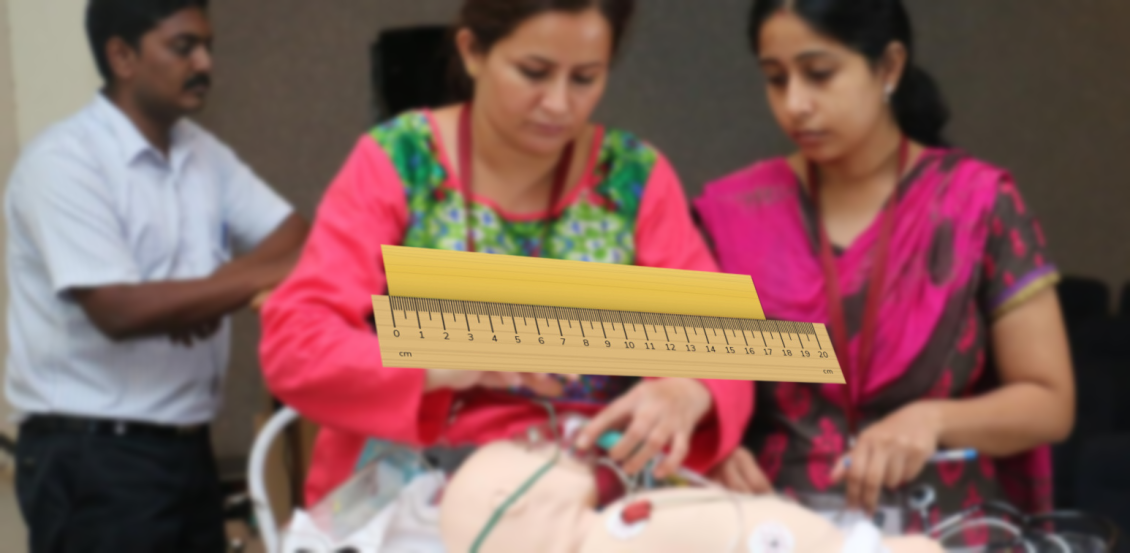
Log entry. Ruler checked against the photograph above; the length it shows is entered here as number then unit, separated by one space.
17.5 cm
